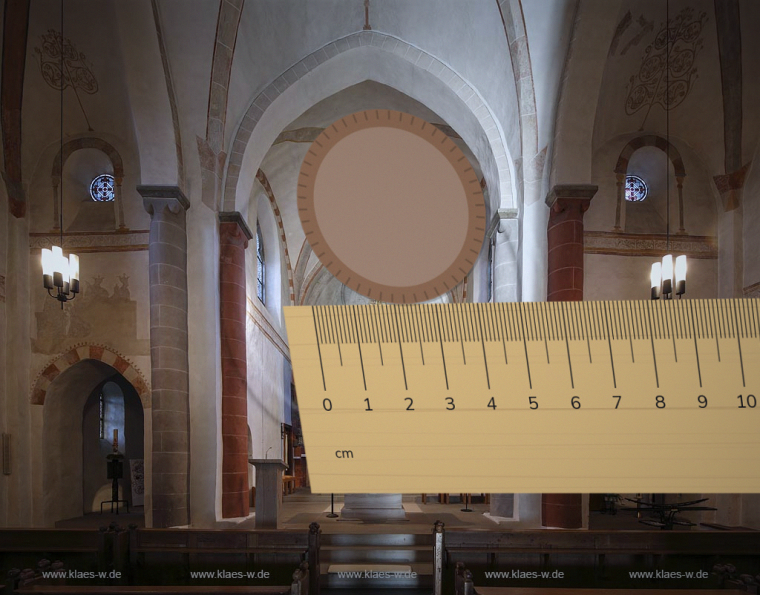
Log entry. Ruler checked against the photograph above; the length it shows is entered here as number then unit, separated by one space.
4.5 cm
